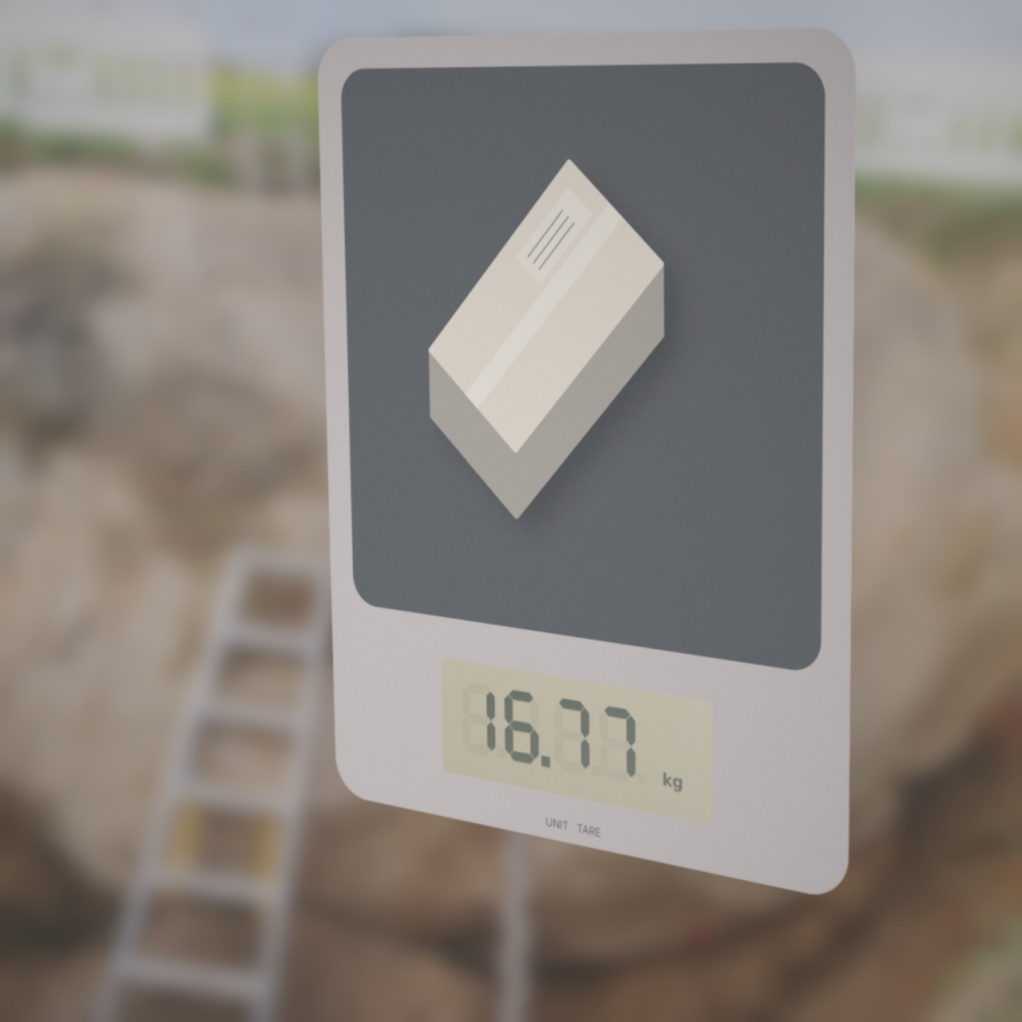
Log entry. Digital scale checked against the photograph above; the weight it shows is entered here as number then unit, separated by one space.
16.77 kg
